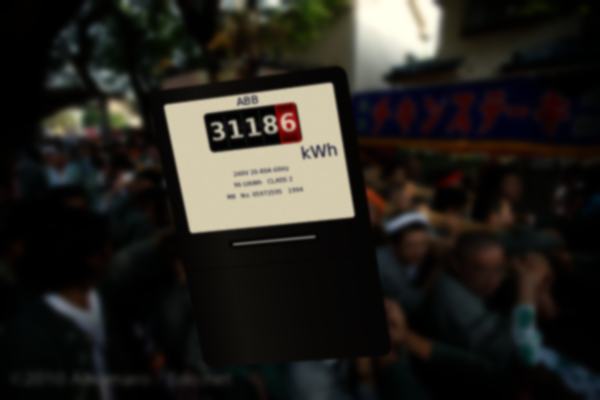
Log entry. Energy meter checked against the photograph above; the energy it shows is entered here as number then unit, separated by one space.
3118.6 kWh
